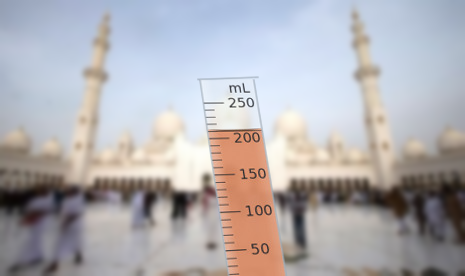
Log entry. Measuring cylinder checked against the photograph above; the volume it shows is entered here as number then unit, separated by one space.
210 mL
